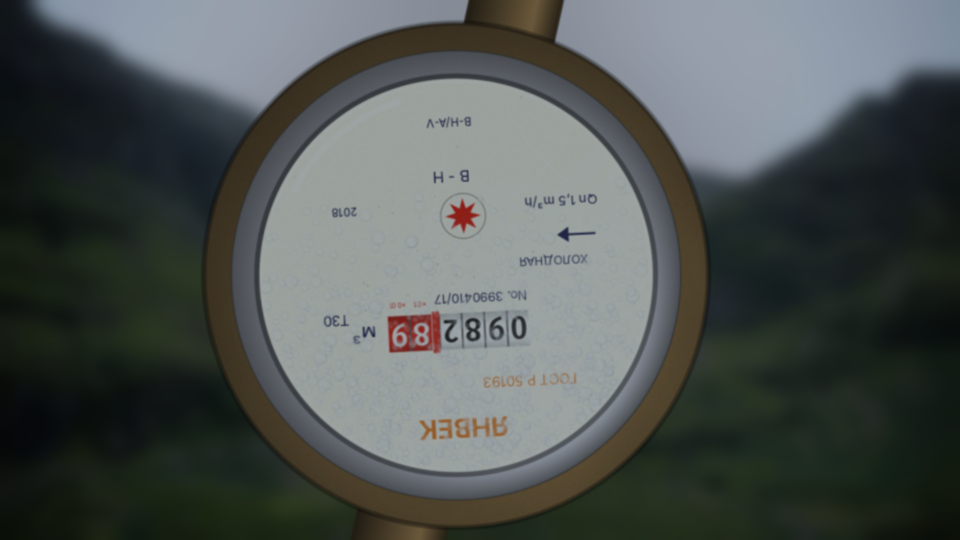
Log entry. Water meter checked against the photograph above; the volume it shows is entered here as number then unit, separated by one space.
982.89 m³
